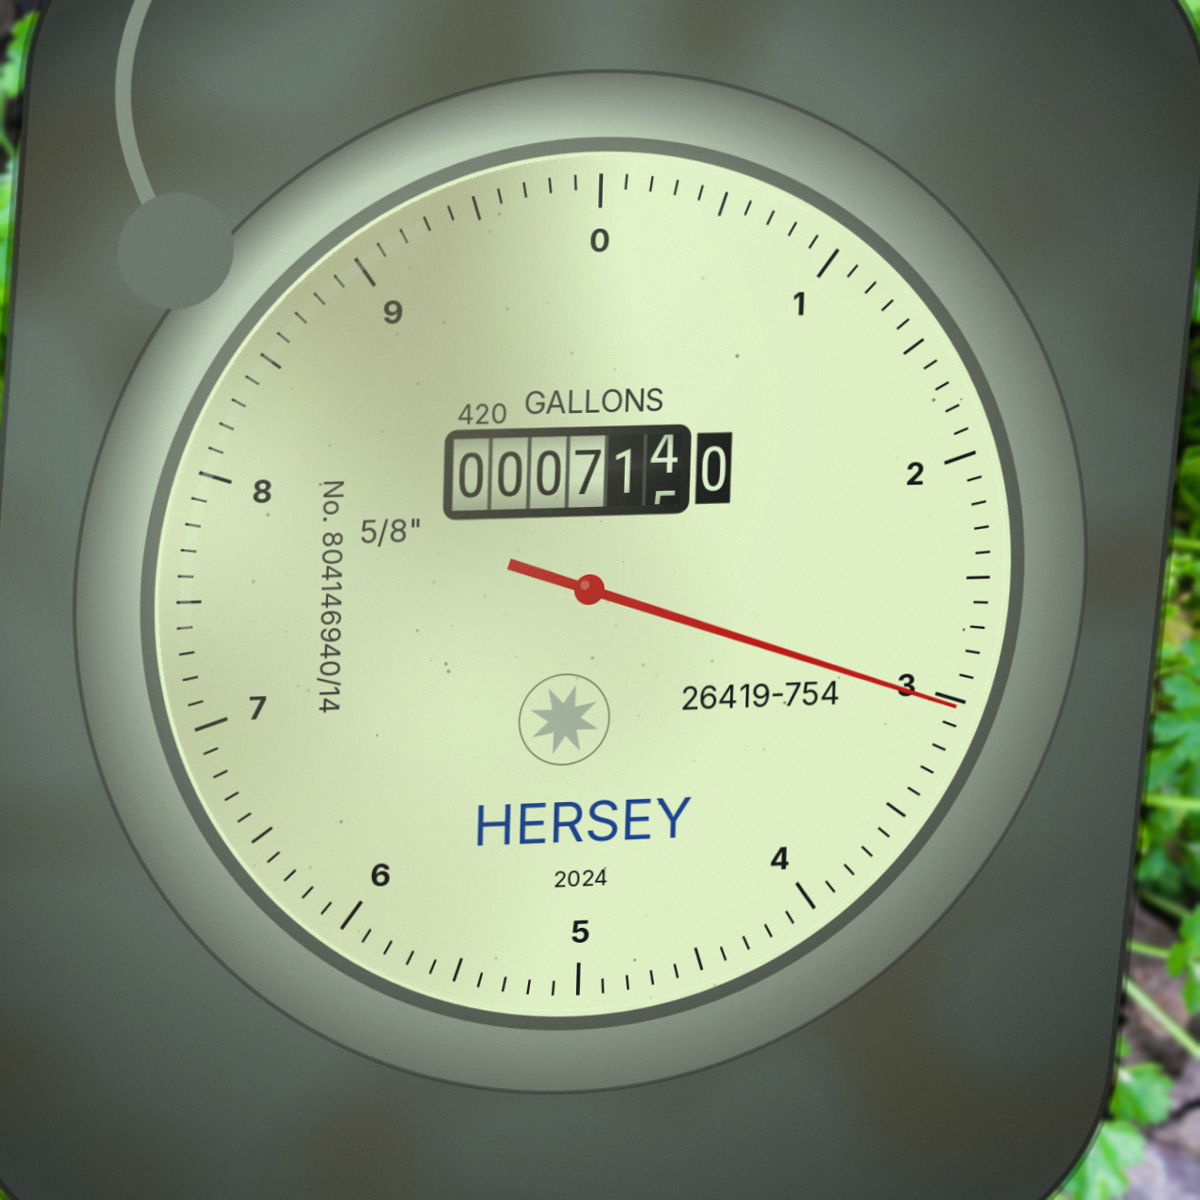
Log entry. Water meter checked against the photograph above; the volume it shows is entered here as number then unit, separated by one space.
7143.0 gal
